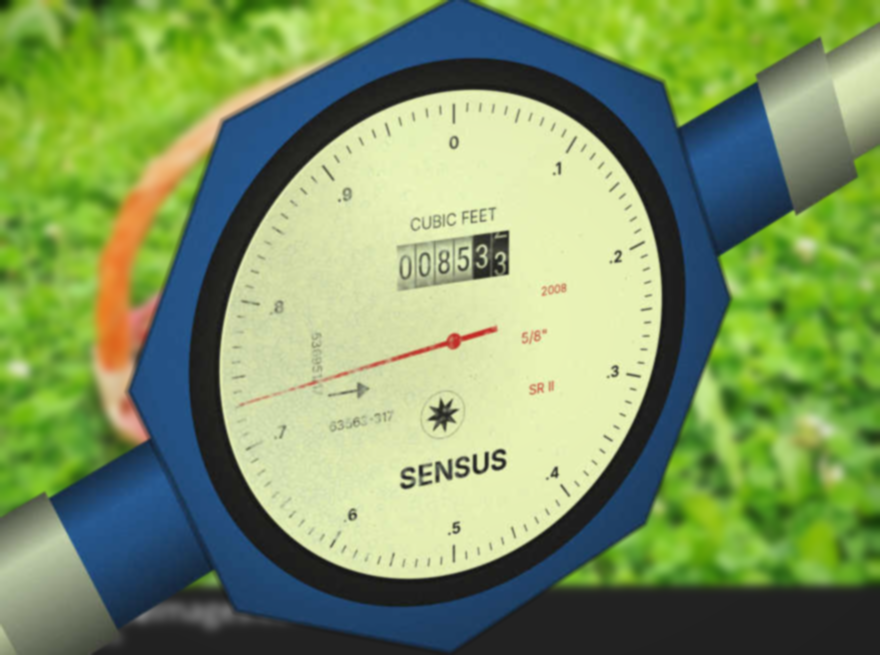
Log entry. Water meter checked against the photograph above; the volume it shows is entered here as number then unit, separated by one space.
8532.73 ft³
